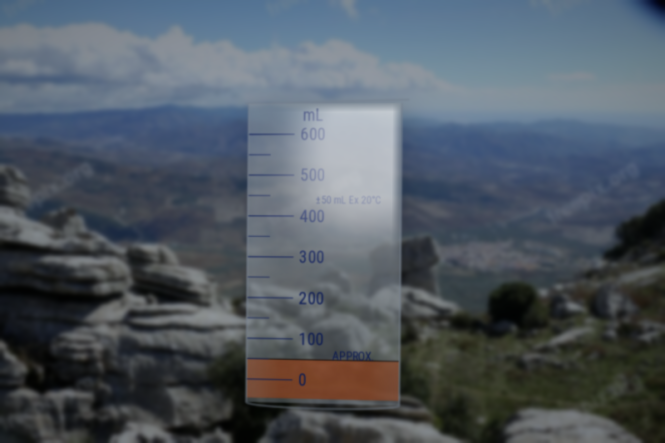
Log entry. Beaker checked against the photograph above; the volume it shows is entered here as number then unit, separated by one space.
50 mL
